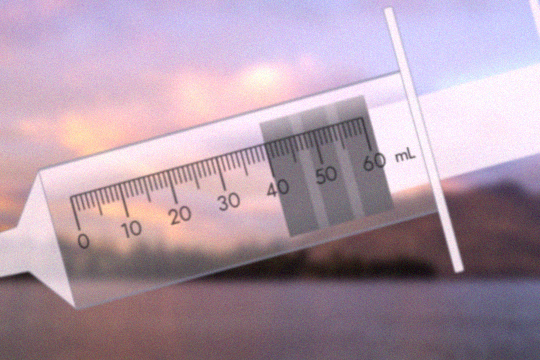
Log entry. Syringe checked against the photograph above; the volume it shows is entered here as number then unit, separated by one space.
40 mL
